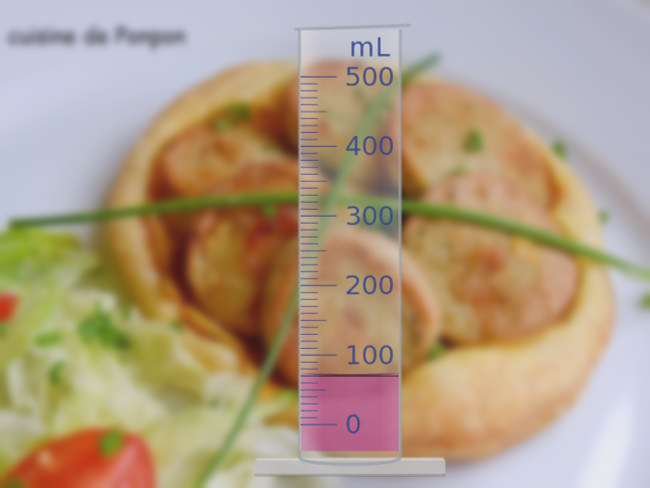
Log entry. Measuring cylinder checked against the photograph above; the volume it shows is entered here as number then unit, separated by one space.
70 mL
